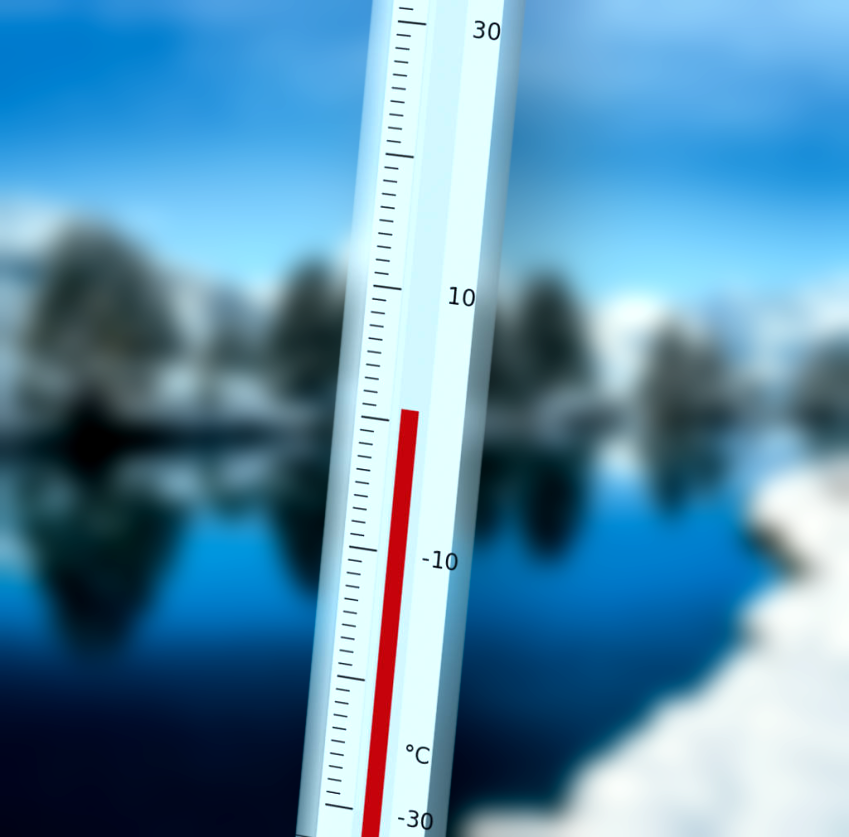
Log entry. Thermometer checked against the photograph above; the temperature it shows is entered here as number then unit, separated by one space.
1 °C
